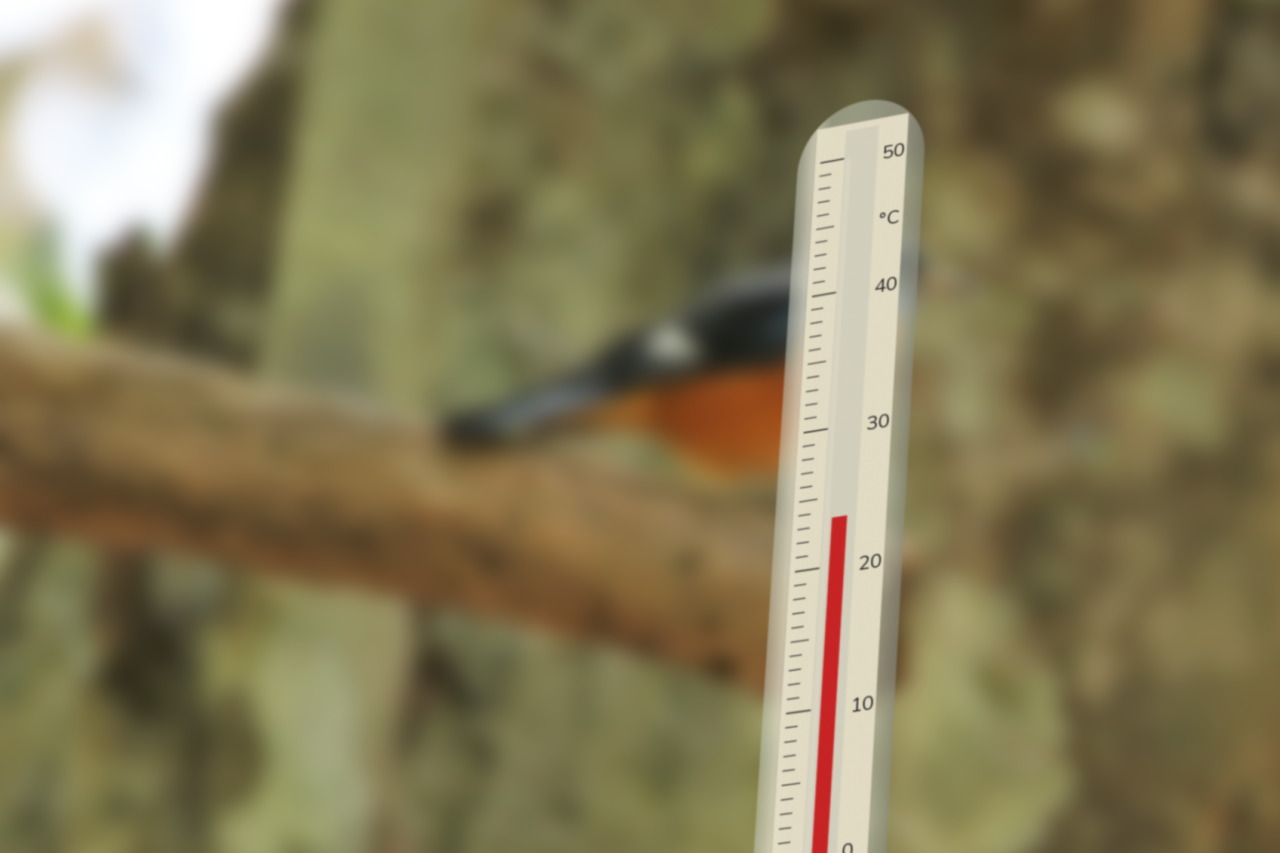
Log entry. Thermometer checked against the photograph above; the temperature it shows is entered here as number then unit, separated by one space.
23.5 °C
